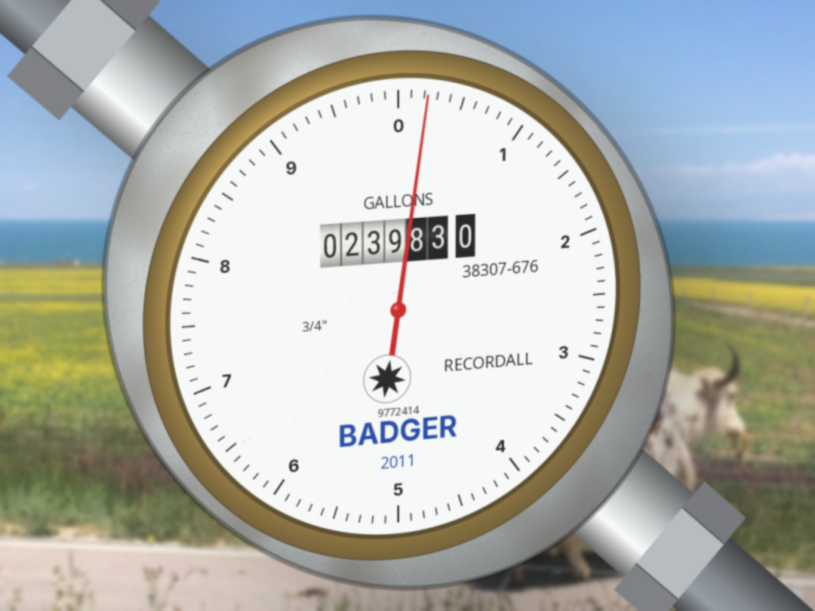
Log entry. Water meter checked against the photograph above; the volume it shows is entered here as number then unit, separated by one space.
239830.2 gal
